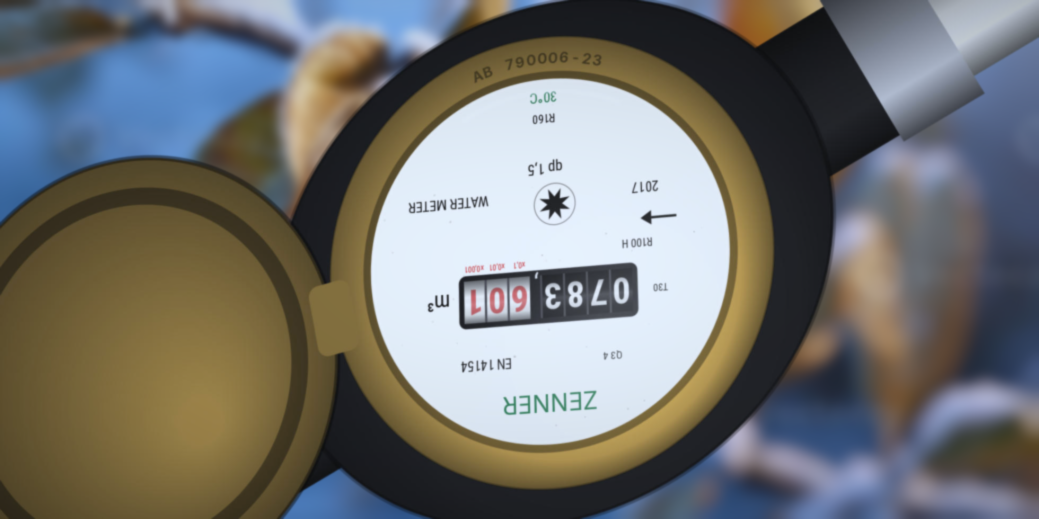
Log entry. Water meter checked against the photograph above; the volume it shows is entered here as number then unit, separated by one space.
783.601 m³
